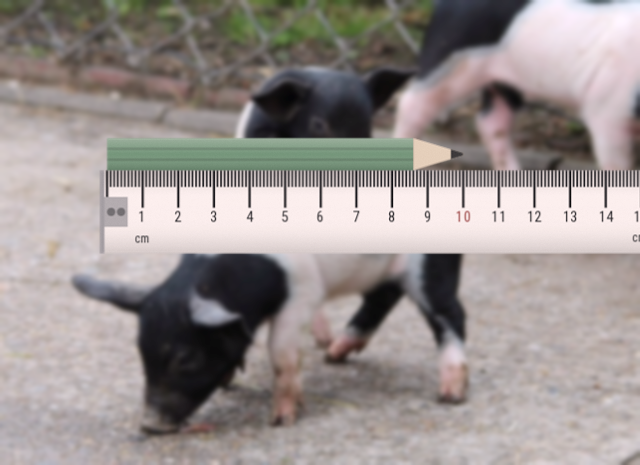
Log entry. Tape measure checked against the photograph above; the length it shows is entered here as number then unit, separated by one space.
10 cm
